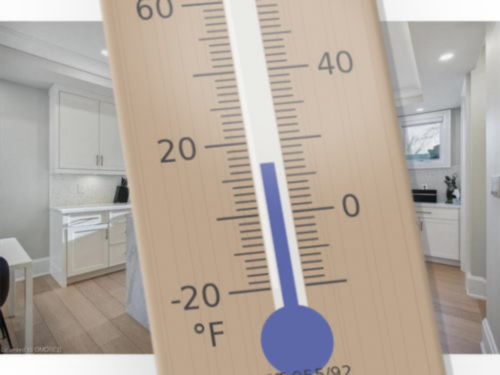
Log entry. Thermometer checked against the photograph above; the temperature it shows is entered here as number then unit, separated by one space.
14 °F
